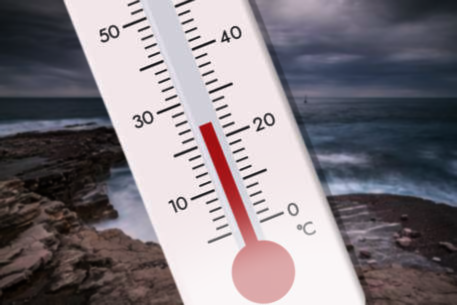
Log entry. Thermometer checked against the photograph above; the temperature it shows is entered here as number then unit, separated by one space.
24 °C
